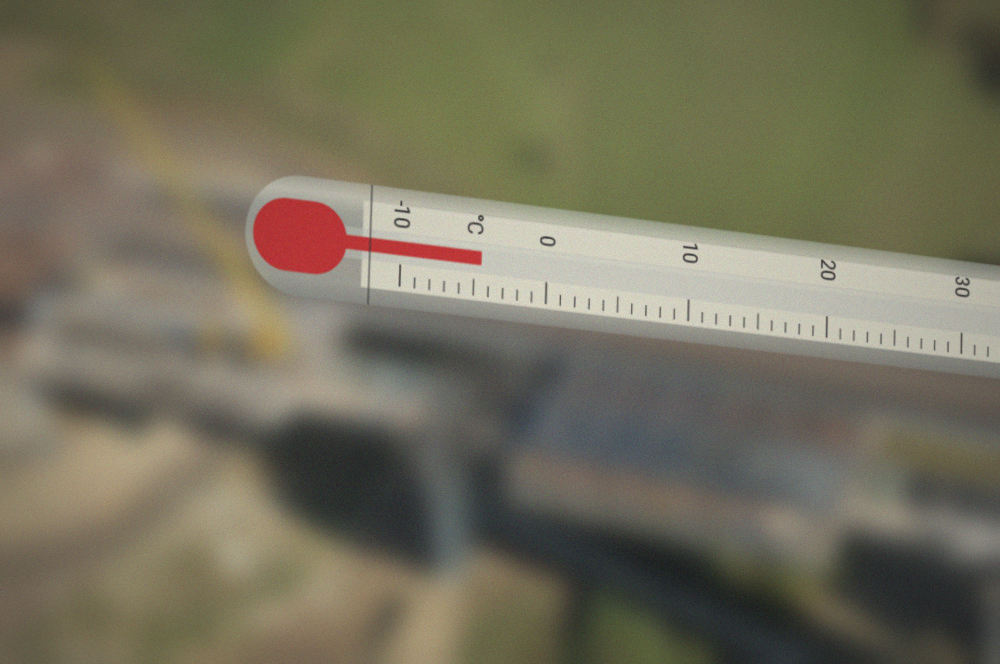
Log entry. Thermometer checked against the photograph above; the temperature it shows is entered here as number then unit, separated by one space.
-4.5 °C
